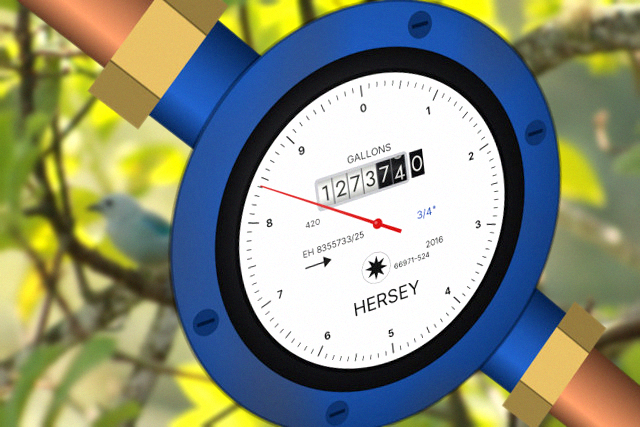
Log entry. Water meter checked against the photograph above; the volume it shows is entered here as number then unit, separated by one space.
1273738.4 gal
